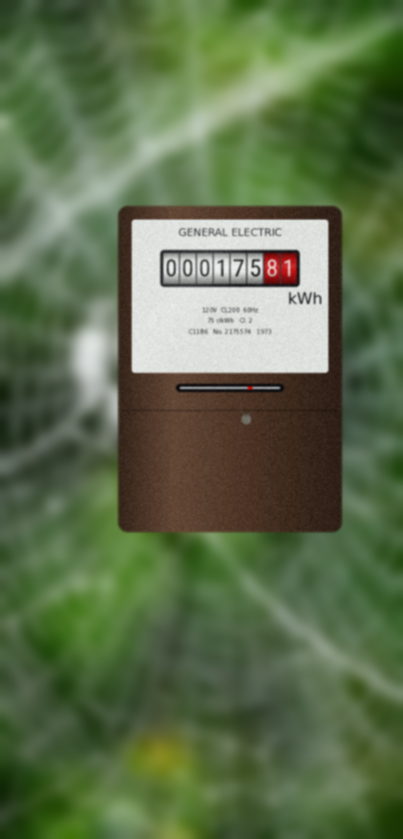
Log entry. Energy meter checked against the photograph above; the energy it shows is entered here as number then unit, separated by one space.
175.81 kWh
